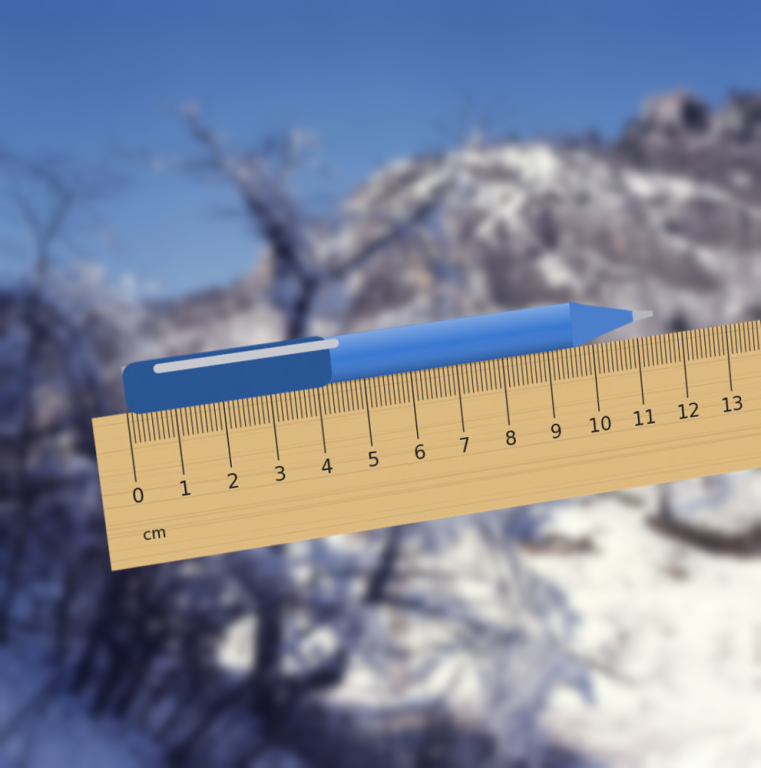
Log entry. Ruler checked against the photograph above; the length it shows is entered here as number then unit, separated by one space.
11.4 cm
